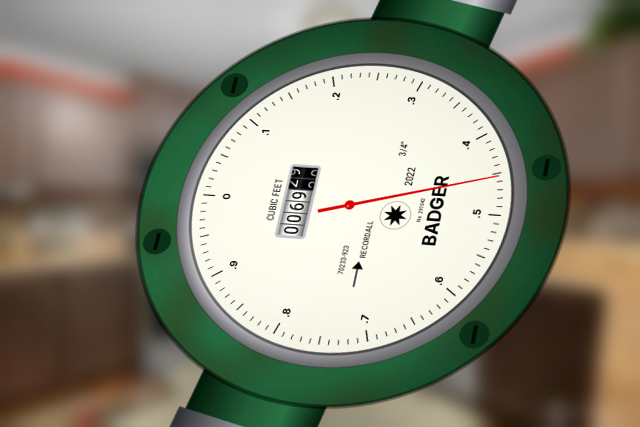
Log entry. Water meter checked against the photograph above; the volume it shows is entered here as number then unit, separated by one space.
6929.45 ft³
